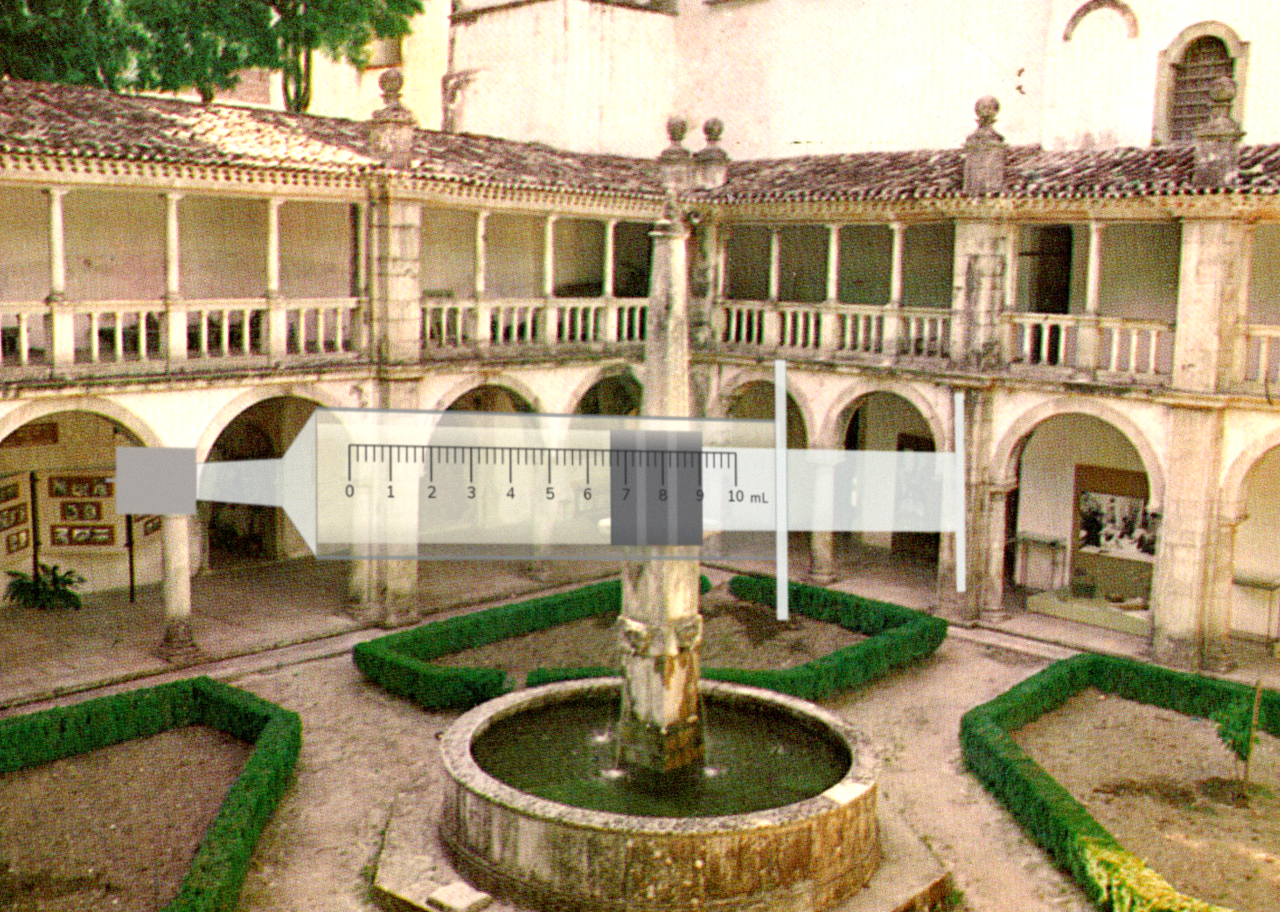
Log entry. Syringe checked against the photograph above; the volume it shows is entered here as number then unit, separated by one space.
6.6 mL
